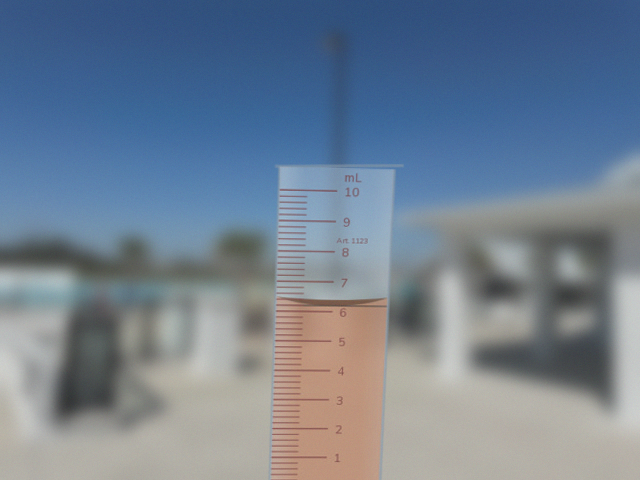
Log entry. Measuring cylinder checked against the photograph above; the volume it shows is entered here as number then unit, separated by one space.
6.2 mL
